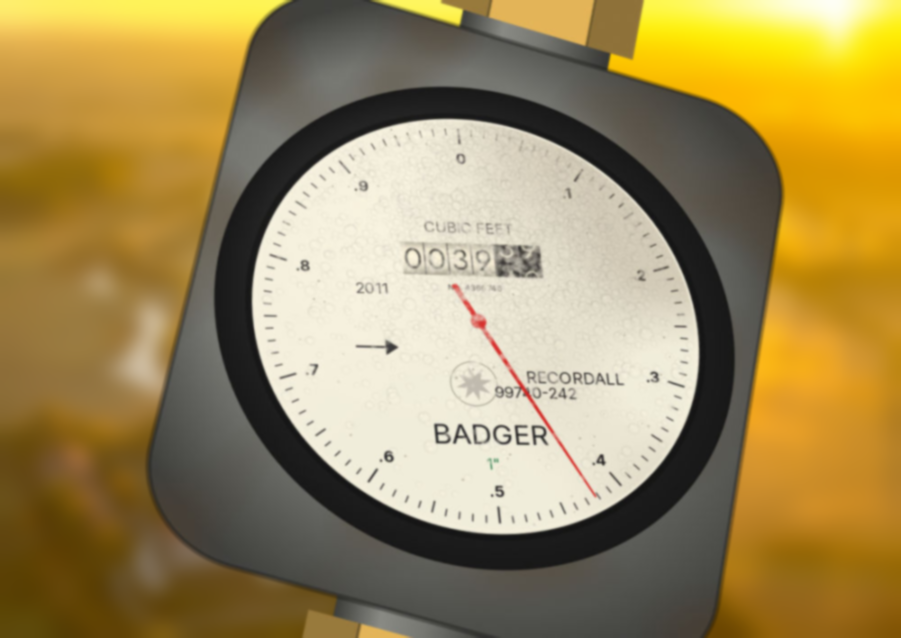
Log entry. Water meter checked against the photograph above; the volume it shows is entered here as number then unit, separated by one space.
3939.42 ft³
